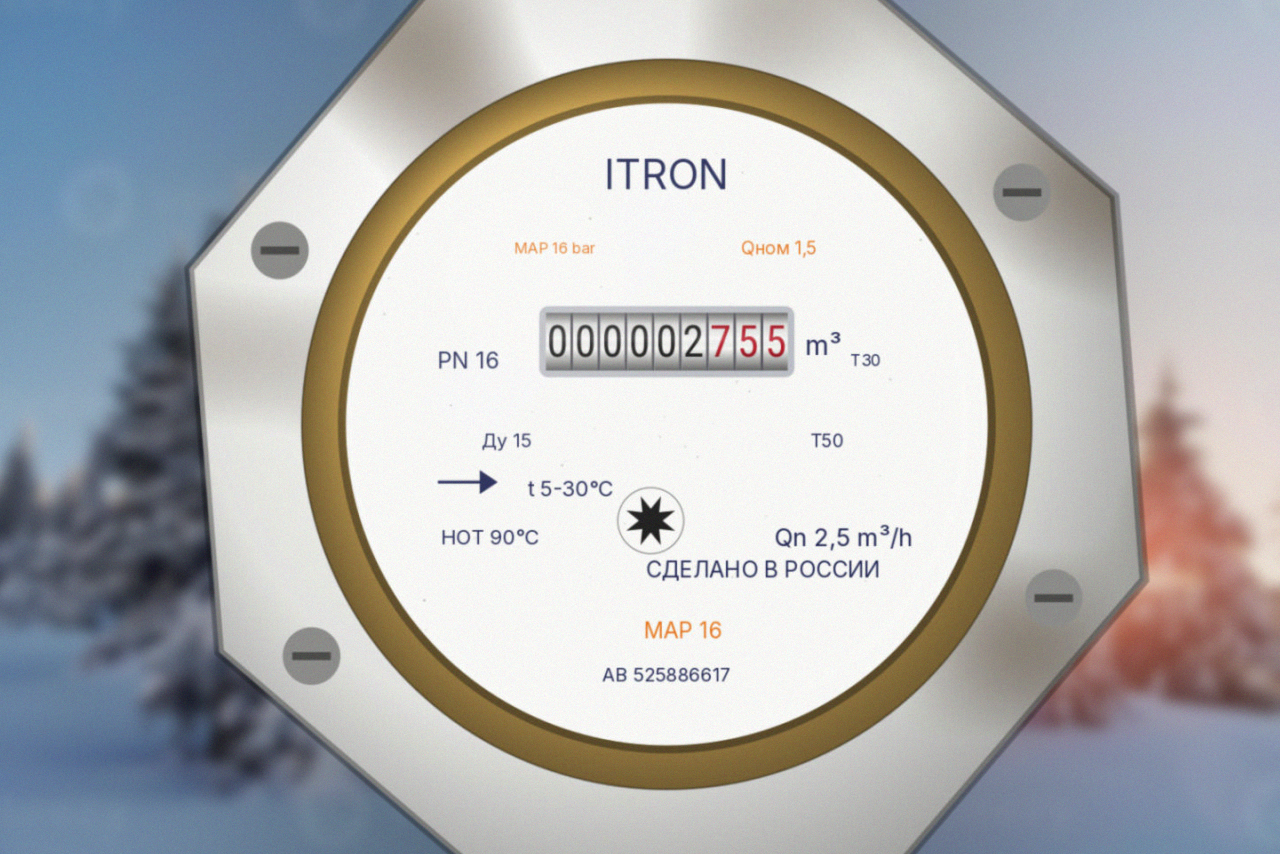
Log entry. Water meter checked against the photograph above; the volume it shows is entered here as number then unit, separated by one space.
2.755 m³
